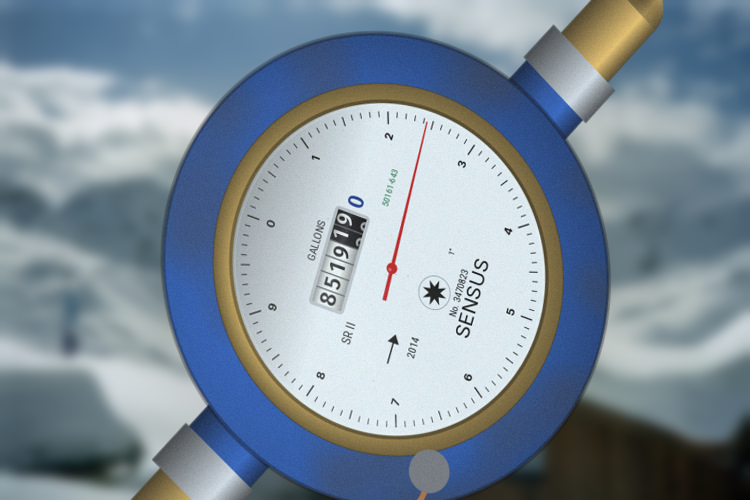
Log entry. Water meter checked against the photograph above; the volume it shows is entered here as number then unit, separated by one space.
8519192.4 gal
